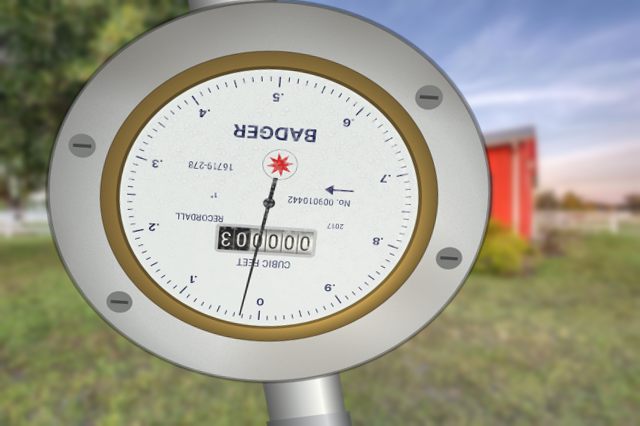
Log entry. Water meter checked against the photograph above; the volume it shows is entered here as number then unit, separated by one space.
3.02 ft³
